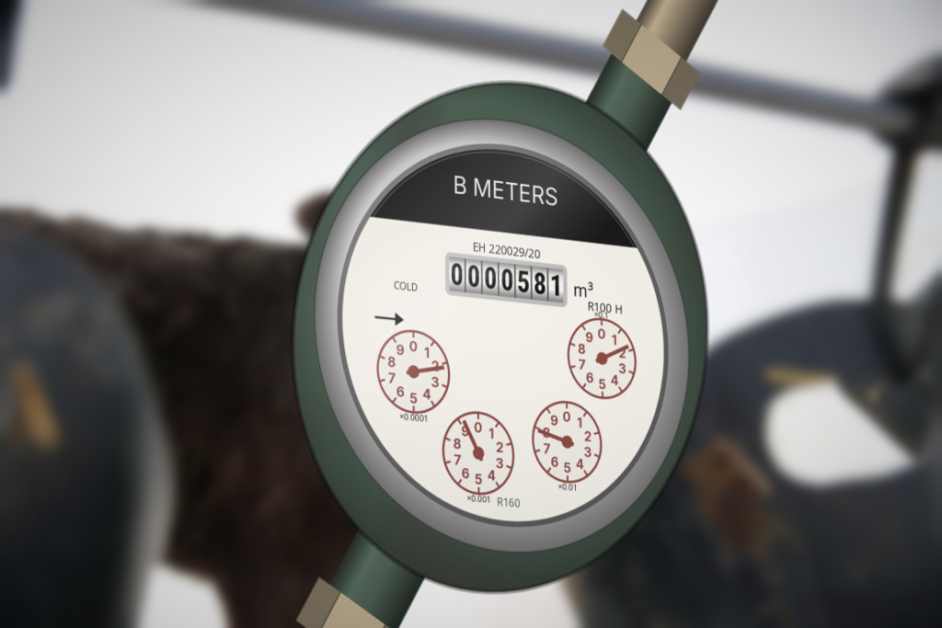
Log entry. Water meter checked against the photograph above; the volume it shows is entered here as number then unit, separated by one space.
581.1792 m³
